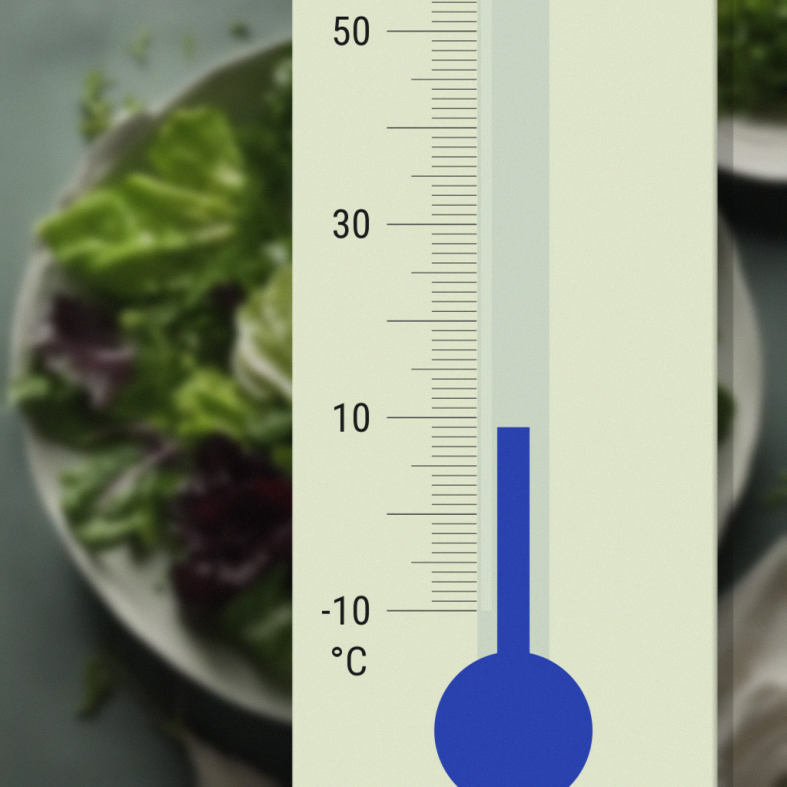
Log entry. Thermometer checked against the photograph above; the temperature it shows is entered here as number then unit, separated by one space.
9 °C
